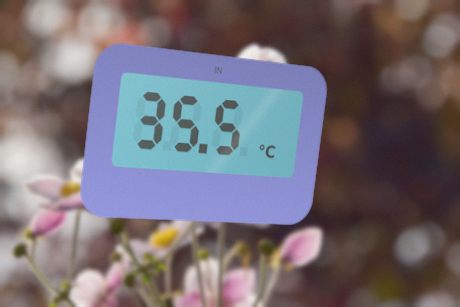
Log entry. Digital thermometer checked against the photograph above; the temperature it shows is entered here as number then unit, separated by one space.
35.5 °C
